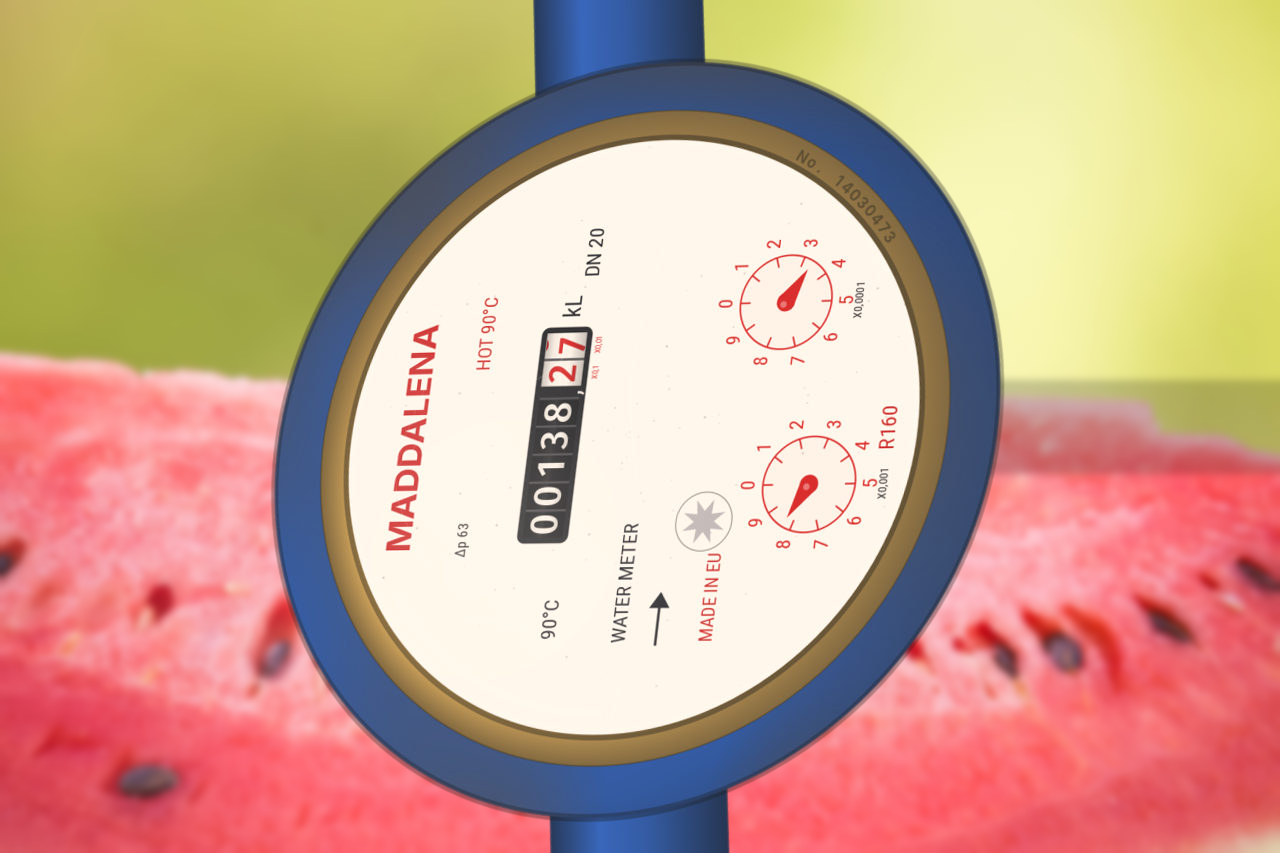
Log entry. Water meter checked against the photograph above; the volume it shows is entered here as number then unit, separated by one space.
138.2683 kL
